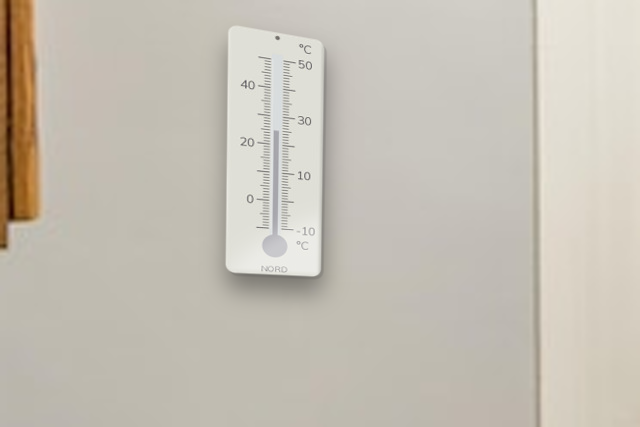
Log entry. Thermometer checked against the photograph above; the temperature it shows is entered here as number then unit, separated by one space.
25 °C
